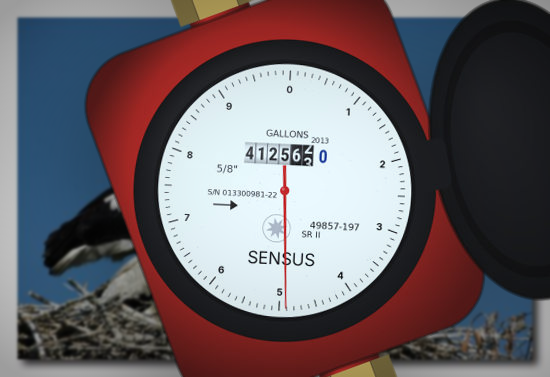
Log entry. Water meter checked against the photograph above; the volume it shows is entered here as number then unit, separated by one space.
4125624.9 gal
